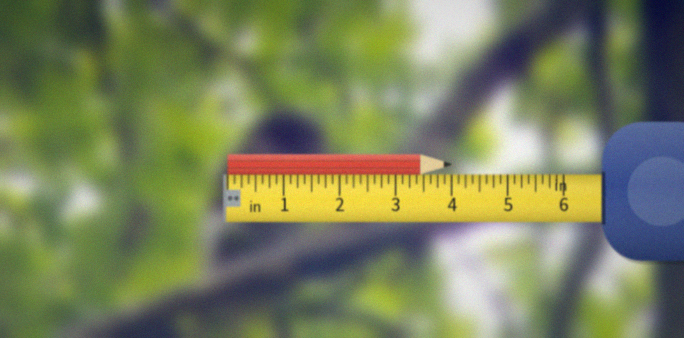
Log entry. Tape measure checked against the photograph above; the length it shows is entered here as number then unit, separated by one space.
4 in
